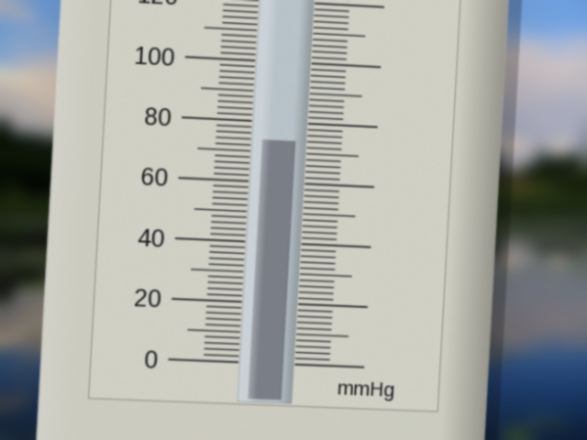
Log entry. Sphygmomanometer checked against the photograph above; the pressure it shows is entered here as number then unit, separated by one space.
74 mmHg
